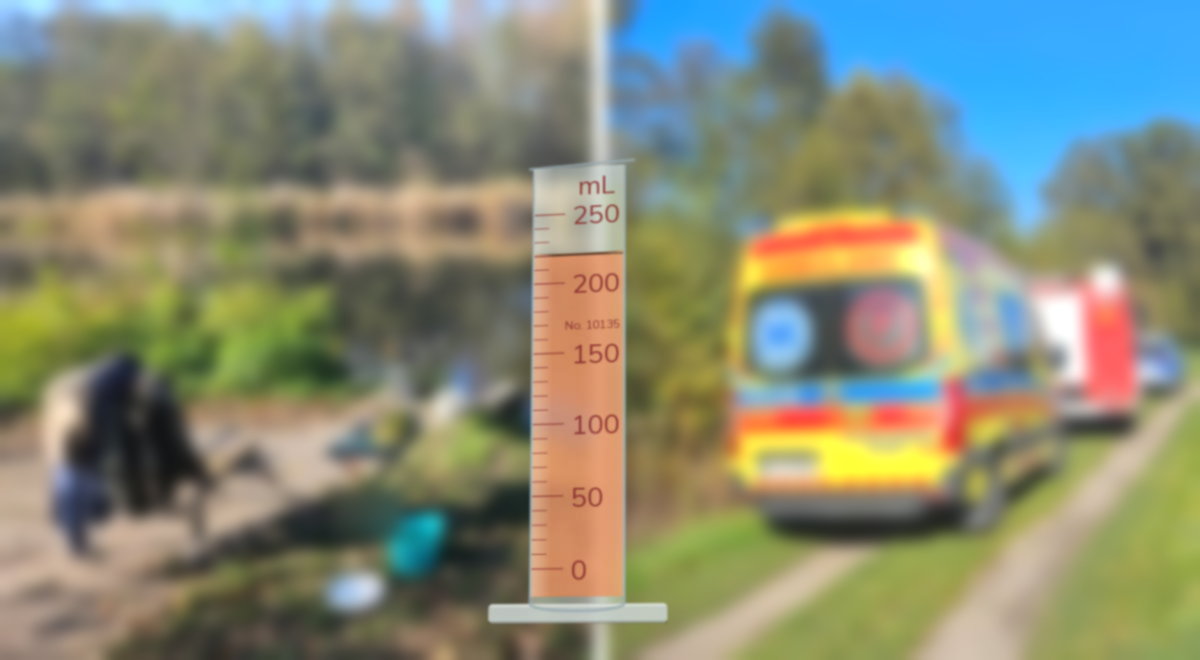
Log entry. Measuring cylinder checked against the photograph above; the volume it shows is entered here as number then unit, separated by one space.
220 mL
